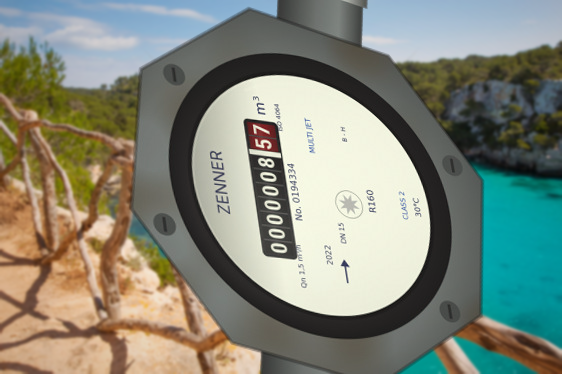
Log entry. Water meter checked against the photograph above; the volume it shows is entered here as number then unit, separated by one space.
8.57 m³
